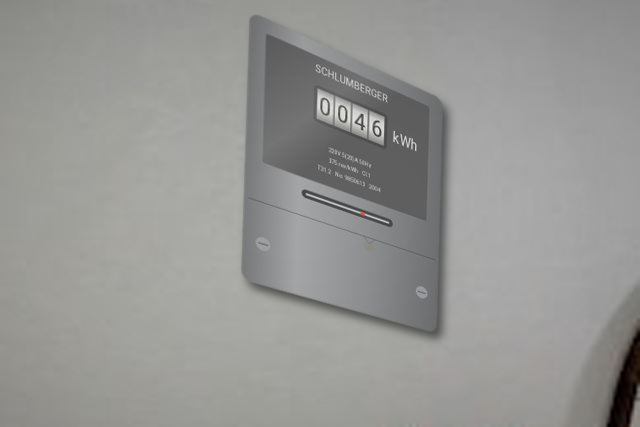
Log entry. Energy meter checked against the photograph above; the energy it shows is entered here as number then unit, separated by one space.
46 kWh
